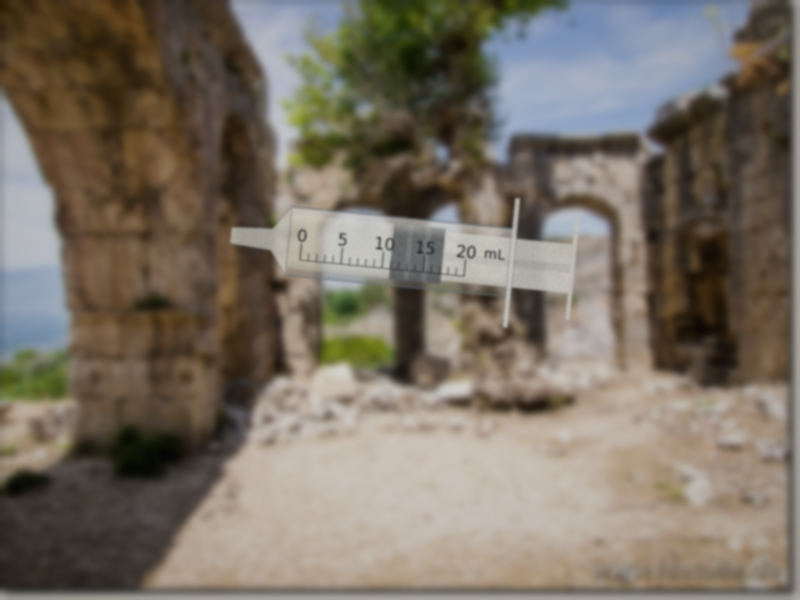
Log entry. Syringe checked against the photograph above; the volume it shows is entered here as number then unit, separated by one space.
11 mL
